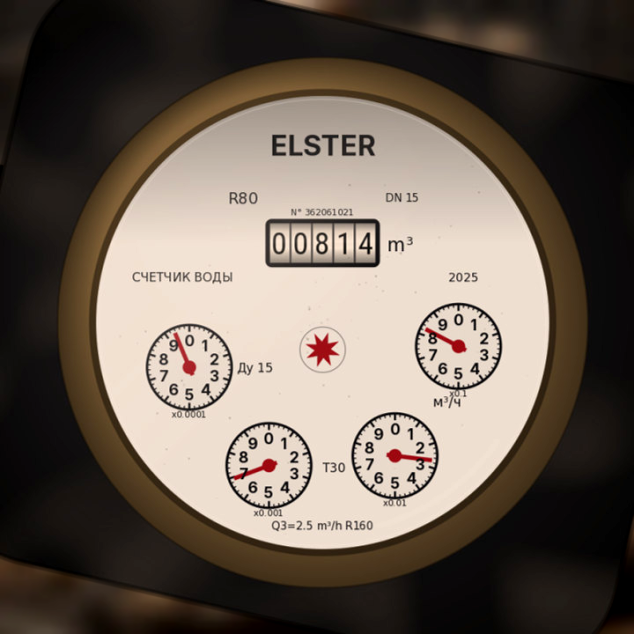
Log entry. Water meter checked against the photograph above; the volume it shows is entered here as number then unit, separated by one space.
814.8269 m³
